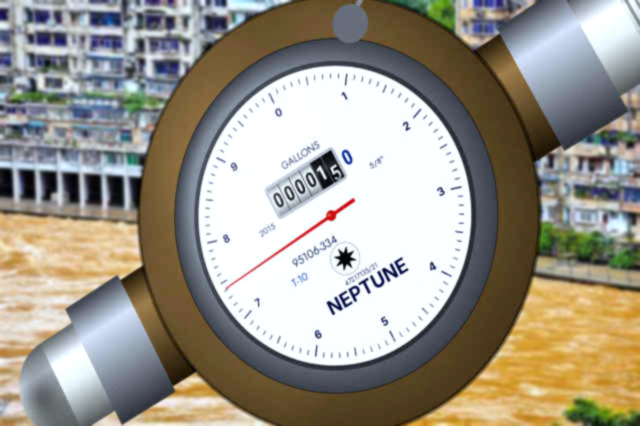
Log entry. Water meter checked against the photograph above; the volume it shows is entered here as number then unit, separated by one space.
147.4 gal
